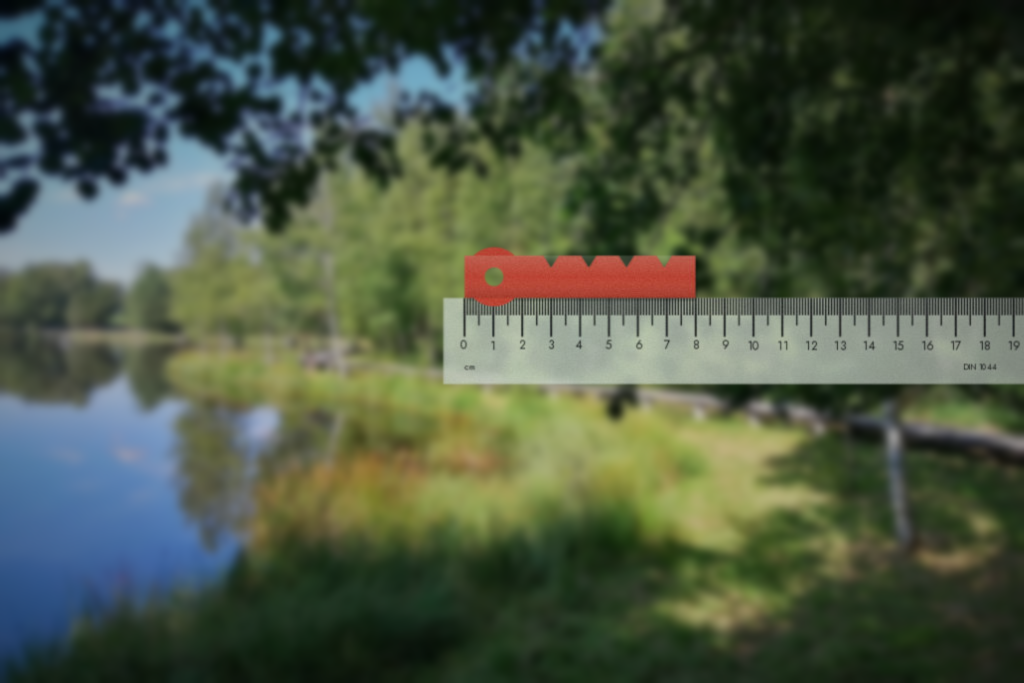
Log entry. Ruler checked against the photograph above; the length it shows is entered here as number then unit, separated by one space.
8 cm
